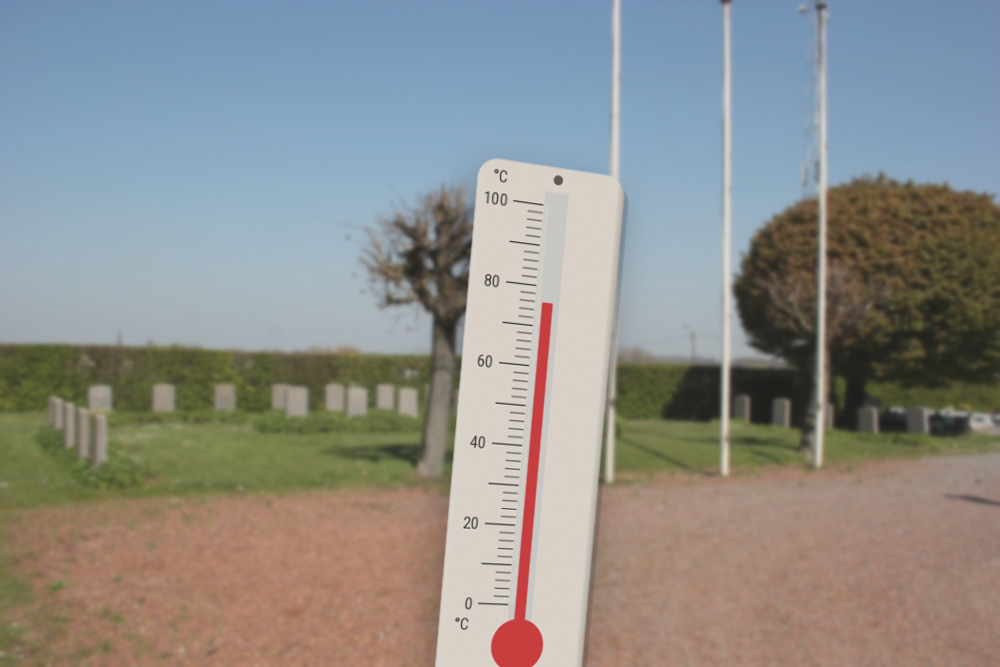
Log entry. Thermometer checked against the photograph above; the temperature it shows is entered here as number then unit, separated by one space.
76 °C
